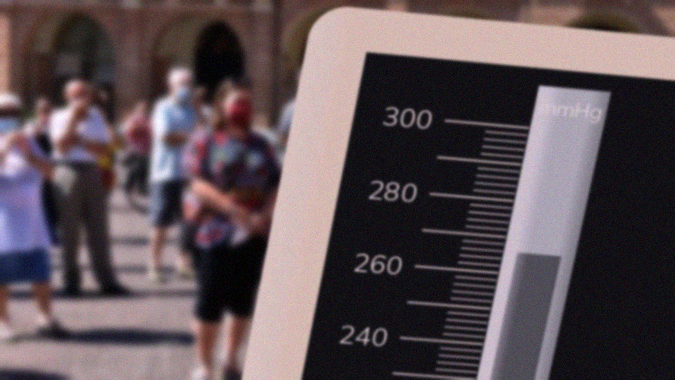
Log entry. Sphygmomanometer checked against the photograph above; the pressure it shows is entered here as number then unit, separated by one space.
266 mmHg
